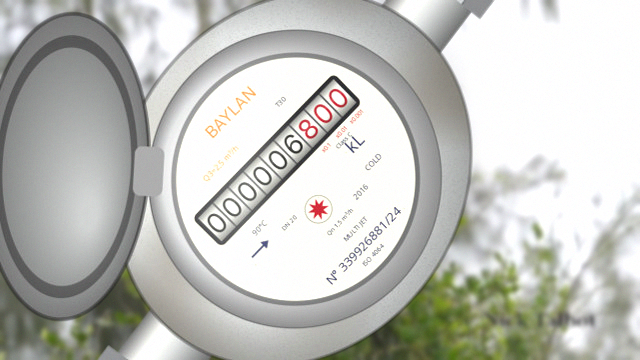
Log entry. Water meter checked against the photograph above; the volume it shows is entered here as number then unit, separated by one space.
6.800 kL
